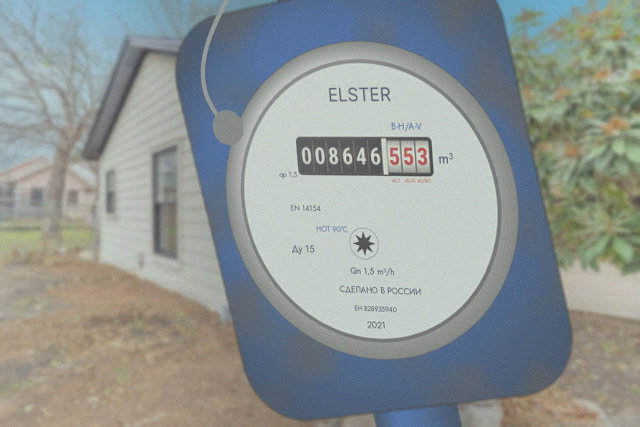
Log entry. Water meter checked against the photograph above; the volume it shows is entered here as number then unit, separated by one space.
8646.553 m³
